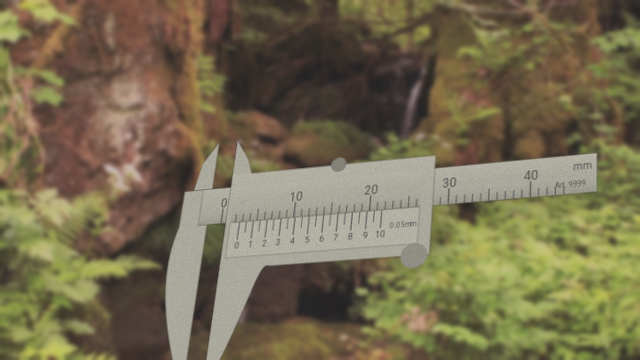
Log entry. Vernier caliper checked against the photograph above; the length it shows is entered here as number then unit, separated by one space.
2.6 mm
